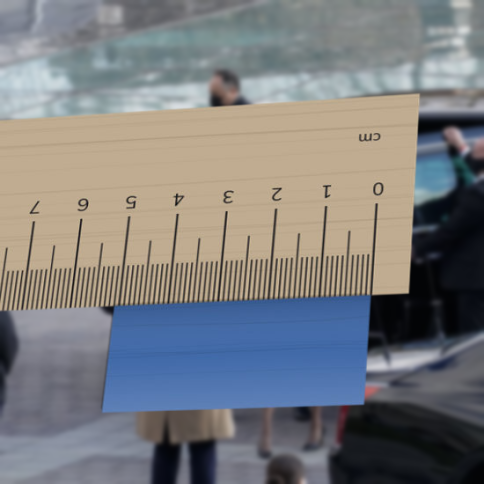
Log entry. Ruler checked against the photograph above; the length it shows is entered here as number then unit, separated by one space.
5.1 cm
